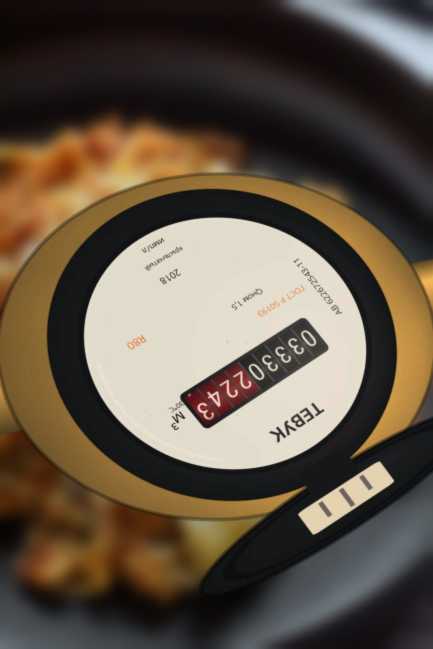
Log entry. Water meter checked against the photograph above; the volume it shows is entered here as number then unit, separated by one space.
3330.2243 m³
